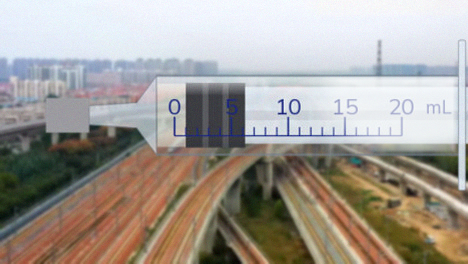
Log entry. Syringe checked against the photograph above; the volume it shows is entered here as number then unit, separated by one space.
1 mL
